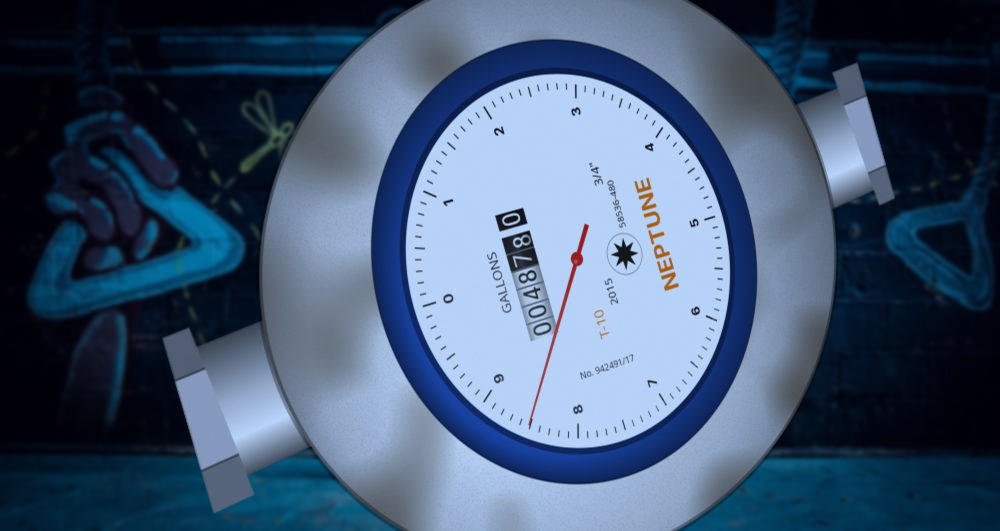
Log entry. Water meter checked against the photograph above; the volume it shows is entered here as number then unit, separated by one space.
48778.5 gal
